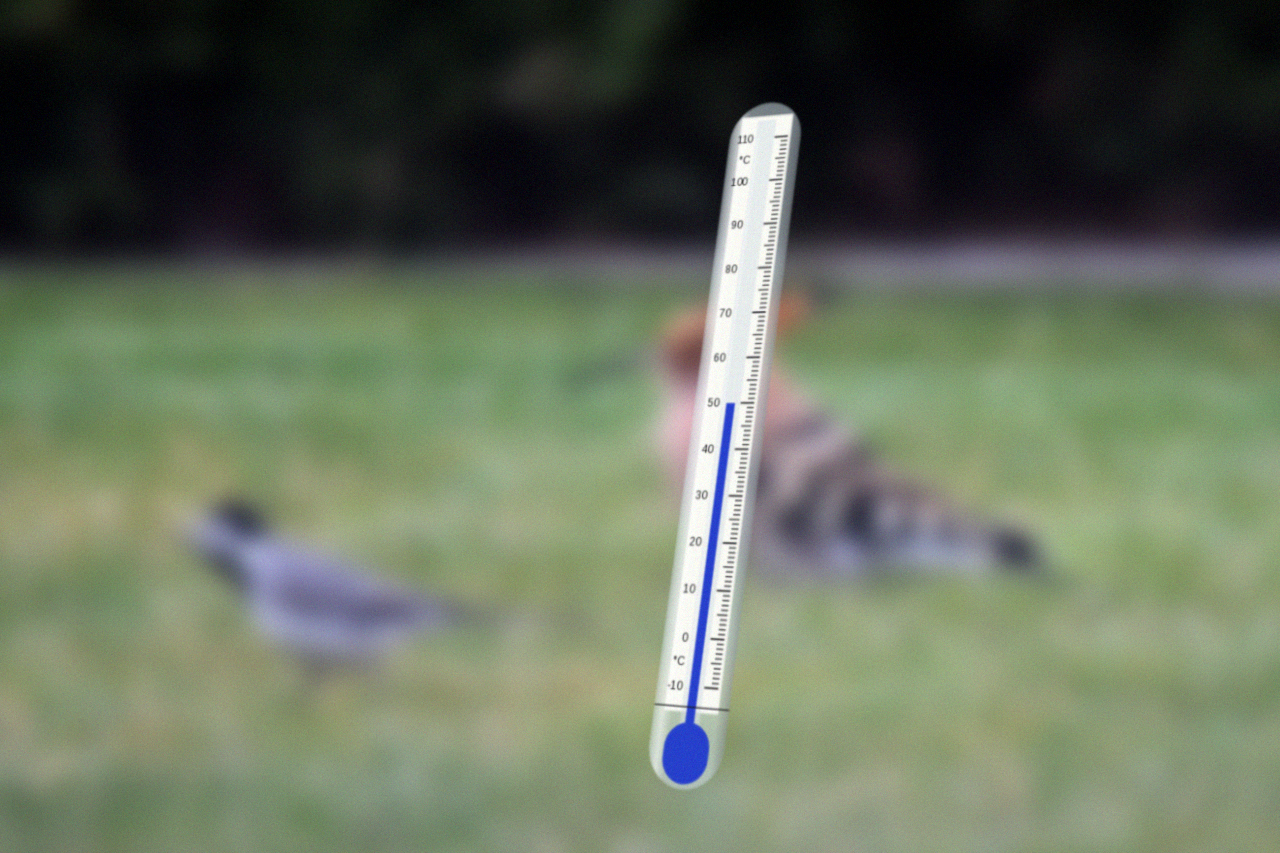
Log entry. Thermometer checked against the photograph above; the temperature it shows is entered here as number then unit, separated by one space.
50 °C
